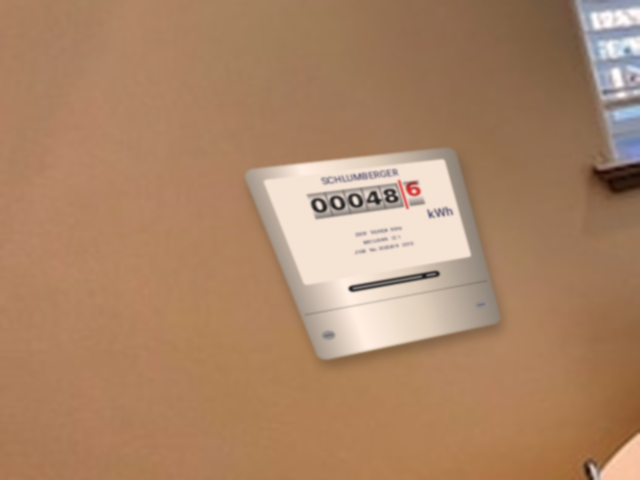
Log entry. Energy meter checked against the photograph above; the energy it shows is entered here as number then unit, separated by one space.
48.6 kWh
